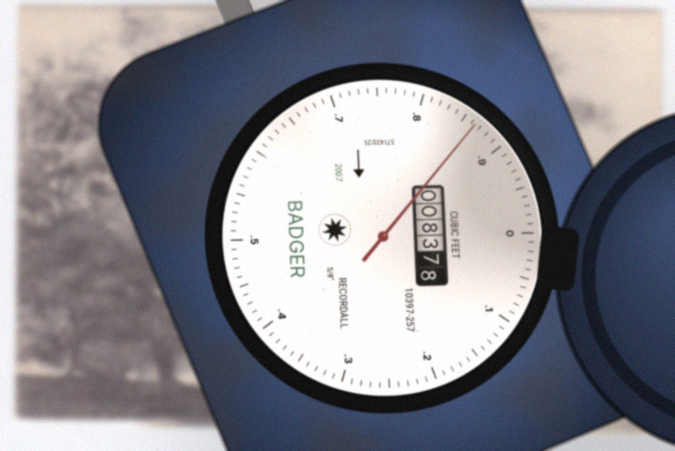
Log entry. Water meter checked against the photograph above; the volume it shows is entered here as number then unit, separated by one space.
8377.86 ft³
